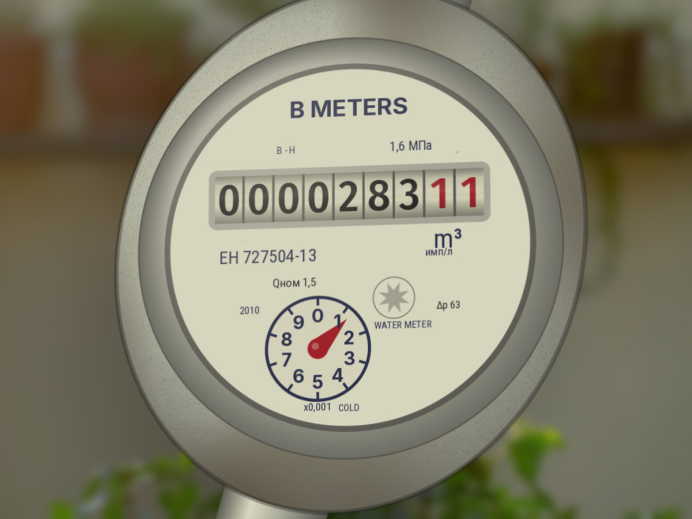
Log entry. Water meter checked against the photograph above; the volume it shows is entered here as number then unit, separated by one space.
283.111 m³
